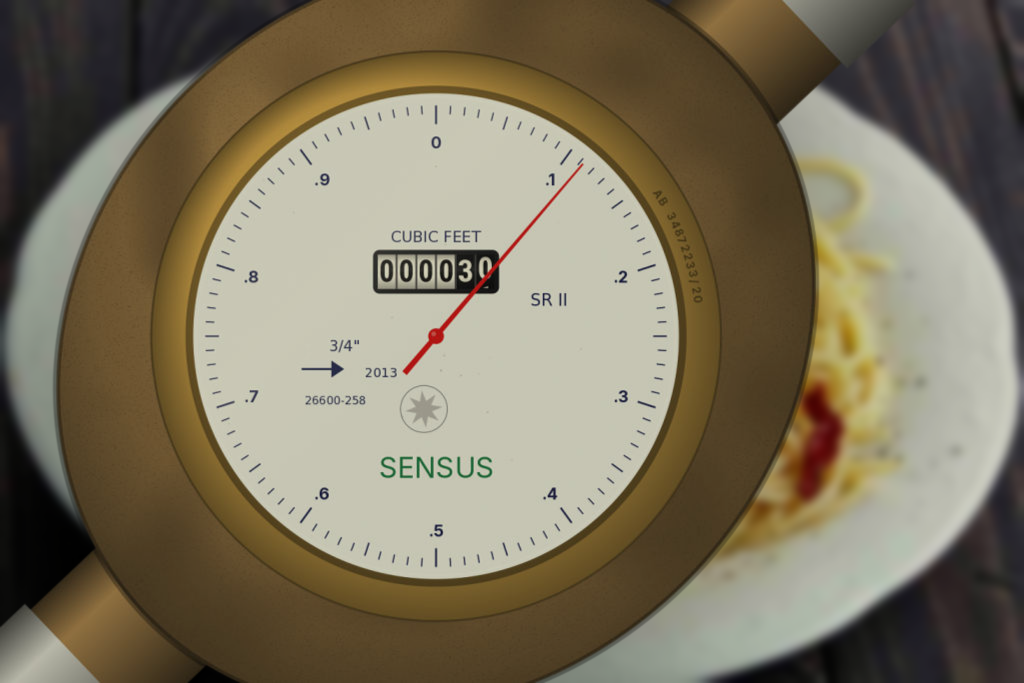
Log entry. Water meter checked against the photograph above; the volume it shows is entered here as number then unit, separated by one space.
30.11 ft³
